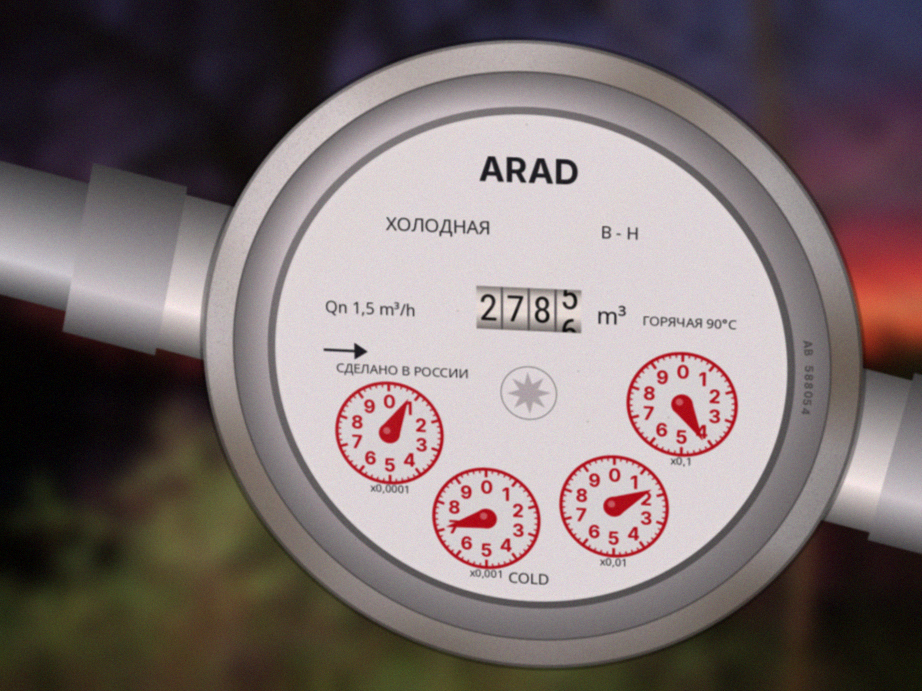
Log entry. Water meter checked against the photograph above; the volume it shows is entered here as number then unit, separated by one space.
2785.4170 m³
